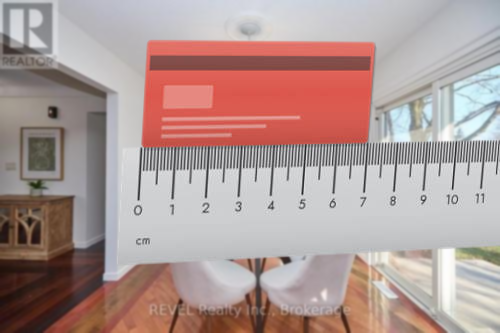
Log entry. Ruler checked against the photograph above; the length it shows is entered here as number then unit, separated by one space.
7 cm
